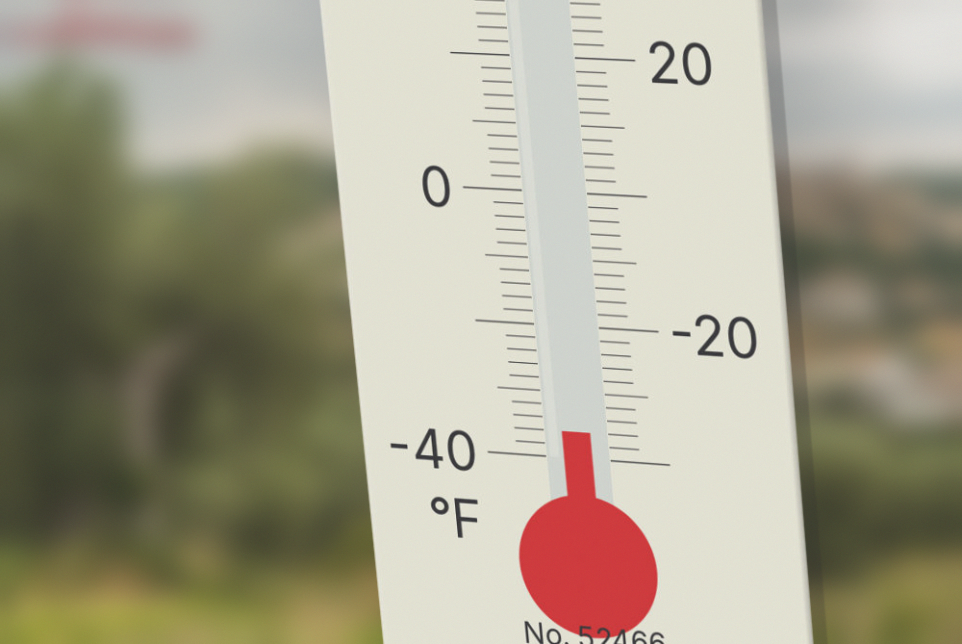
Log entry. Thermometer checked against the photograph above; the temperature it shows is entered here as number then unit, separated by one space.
-36 °F
